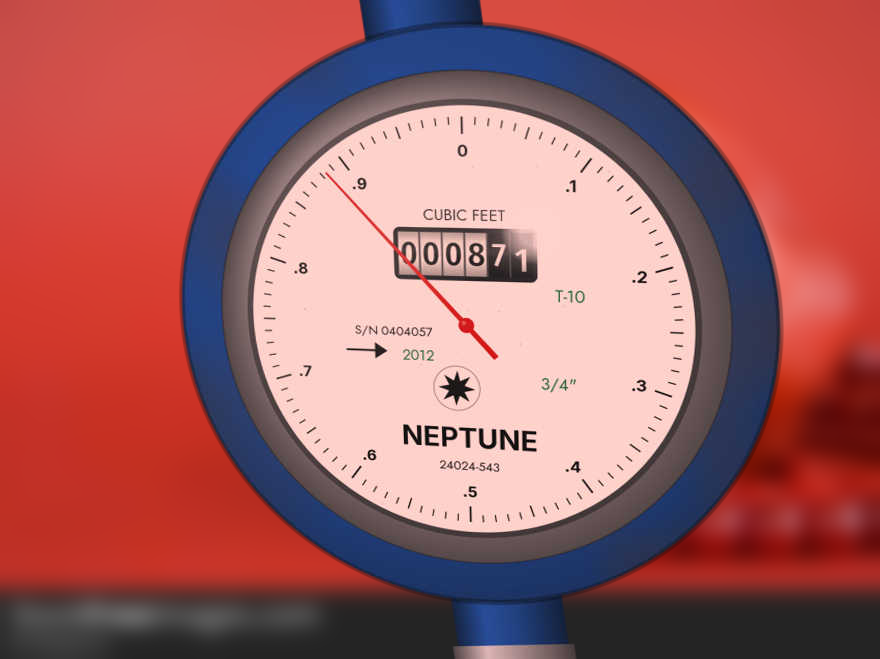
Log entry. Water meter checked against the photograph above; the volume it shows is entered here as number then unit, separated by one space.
870.88 ft³
